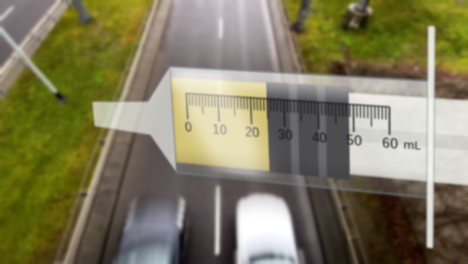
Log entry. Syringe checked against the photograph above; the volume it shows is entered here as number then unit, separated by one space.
25 mL
